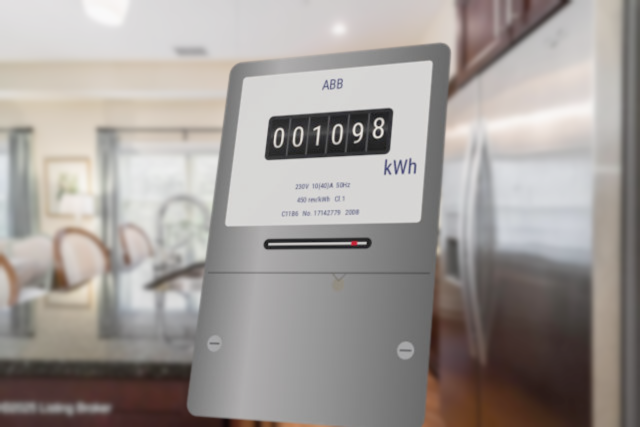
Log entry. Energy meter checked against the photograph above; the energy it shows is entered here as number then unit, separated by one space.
1098 kWh
